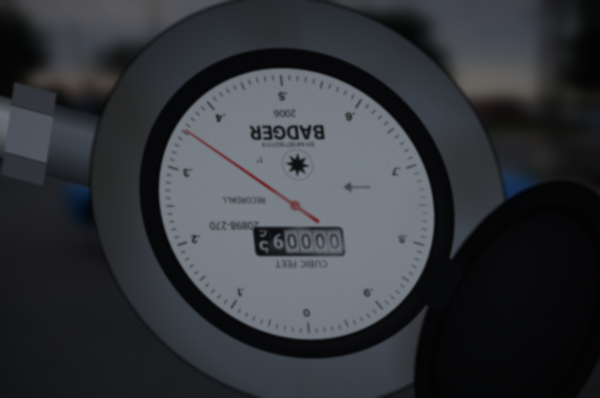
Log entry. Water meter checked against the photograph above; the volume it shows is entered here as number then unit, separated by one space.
95.35 ft³
